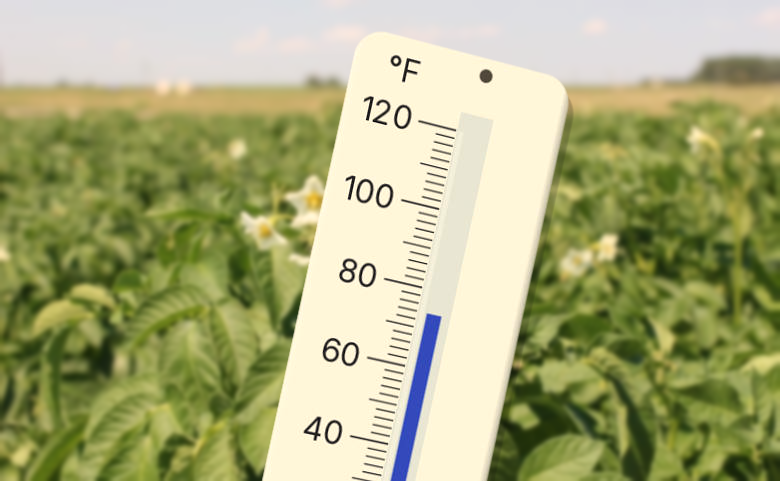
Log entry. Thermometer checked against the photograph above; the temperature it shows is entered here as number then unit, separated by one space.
74 °F
